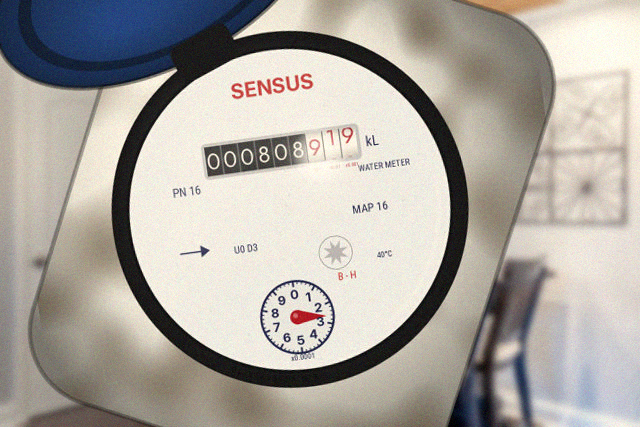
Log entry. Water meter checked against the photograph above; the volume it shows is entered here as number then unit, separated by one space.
808.9192 kL
